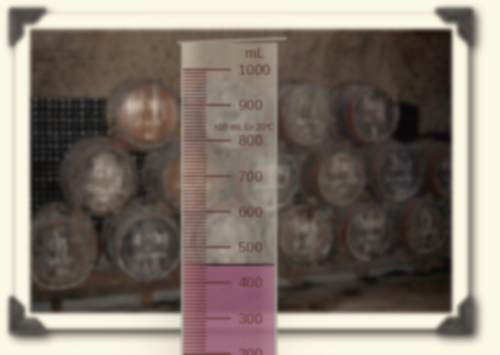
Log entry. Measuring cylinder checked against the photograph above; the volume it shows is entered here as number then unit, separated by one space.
450 mL
